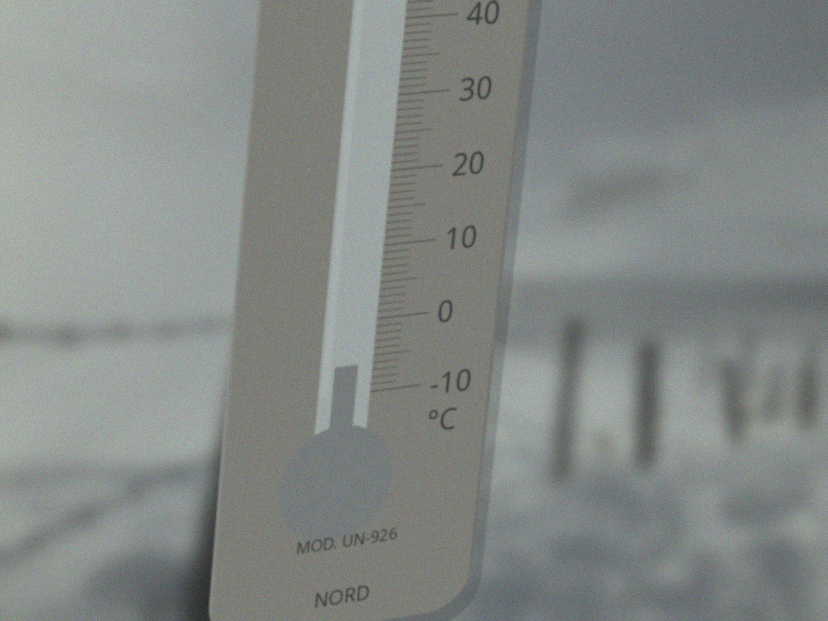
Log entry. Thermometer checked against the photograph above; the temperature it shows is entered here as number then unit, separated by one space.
-6 °C
